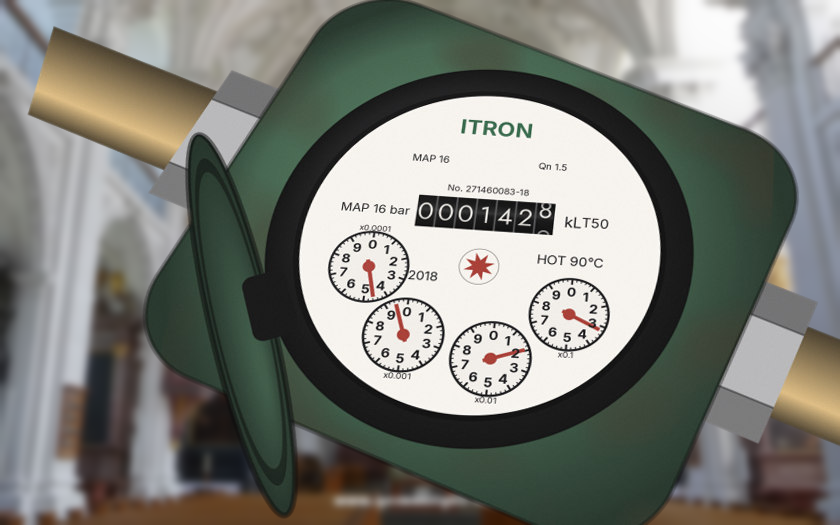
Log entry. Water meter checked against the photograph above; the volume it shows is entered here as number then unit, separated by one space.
1428.3194 kL
